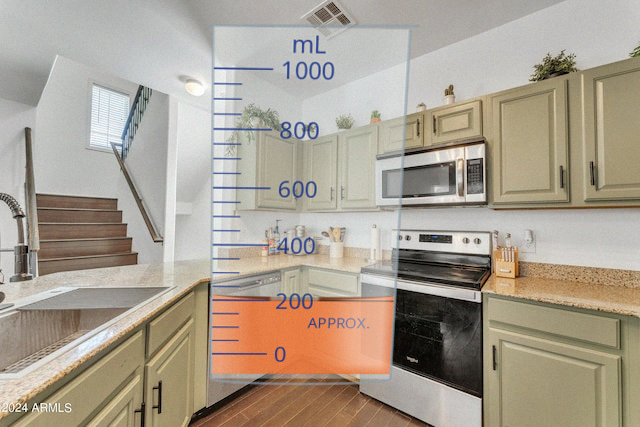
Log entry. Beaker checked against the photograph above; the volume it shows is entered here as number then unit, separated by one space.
200 mL
